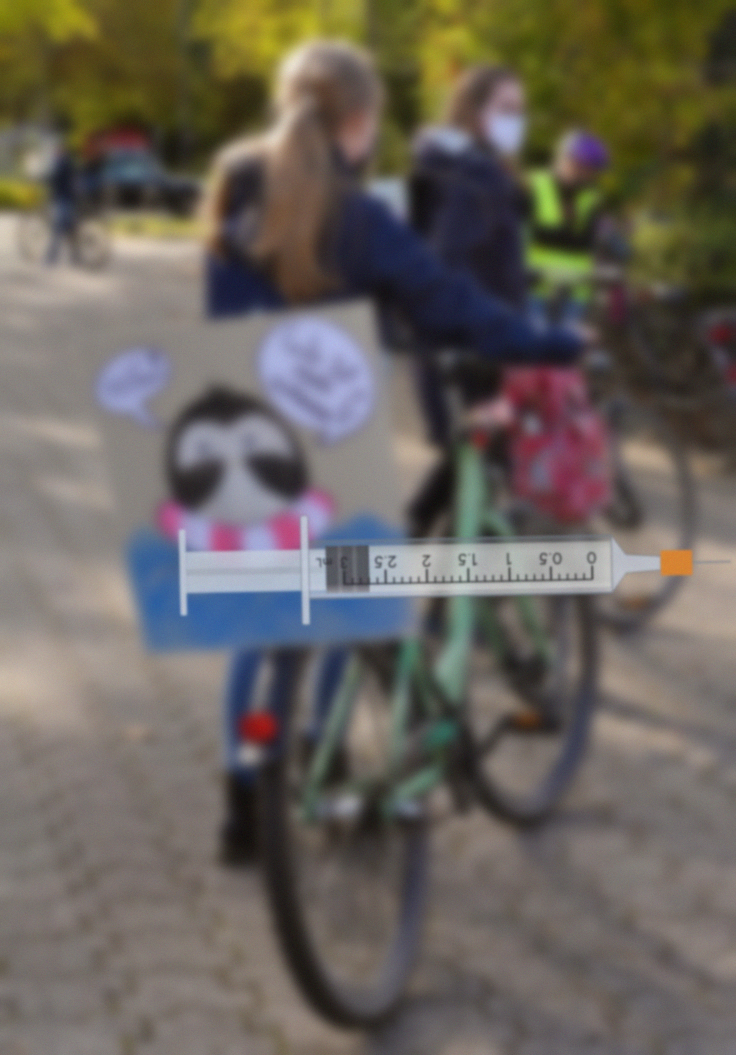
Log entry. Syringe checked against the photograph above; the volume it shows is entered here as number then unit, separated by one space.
2.7 mL
